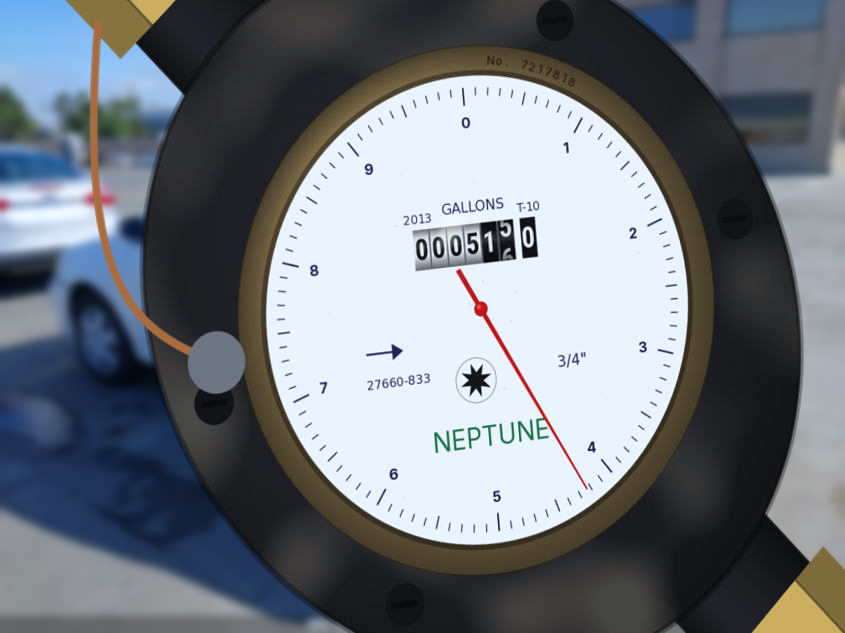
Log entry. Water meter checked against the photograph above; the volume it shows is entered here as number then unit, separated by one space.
5154.2 gal
